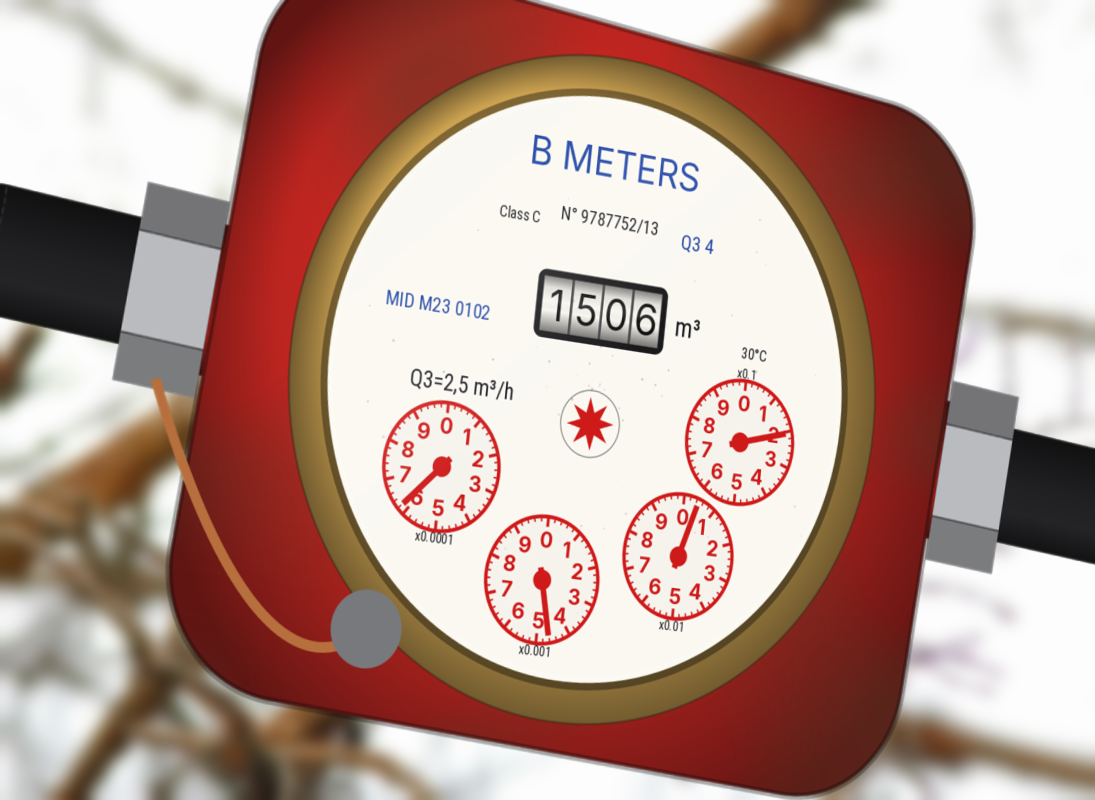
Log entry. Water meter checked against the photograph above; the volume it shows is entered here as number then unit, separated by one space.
1506.2046 m³
